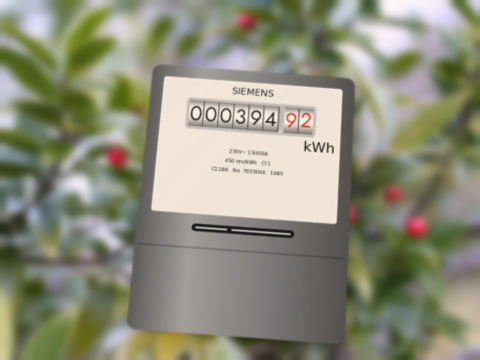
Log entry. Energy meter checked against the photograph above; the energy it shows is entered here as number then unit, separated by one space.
394.92 kWh
